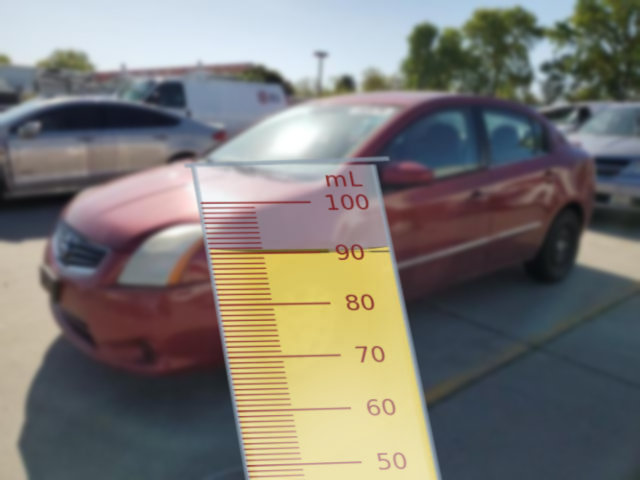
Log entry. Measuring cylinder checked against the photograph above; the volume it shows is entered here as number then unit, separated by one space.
90 mL
